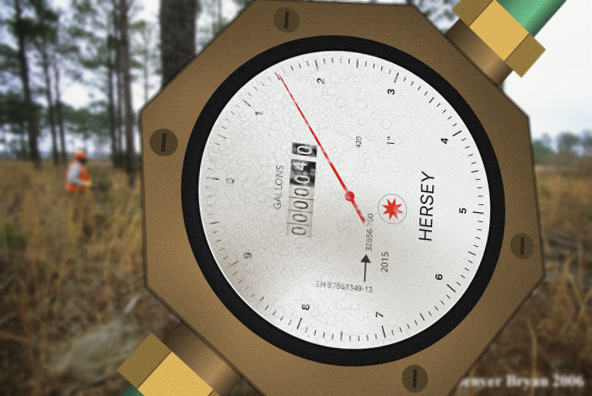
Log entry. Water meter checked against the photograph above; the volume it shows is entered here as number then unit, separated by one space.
41.5 gal
